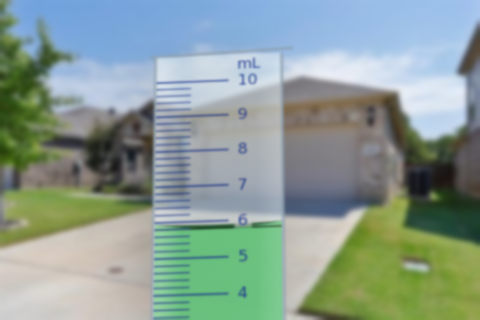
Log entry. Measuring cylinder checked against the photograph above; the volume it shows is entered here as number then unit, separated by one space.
5.8 mL
